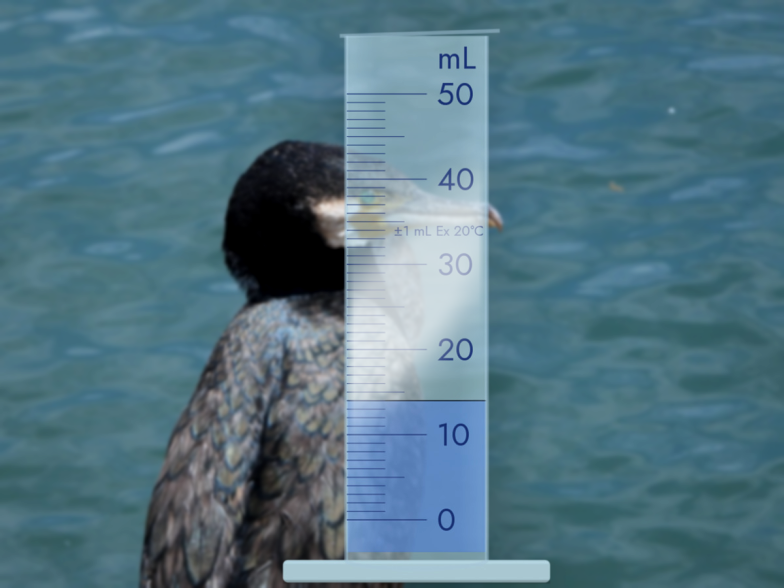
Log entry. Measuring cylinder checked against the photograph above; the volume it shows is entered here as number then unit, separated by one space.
14 mL
